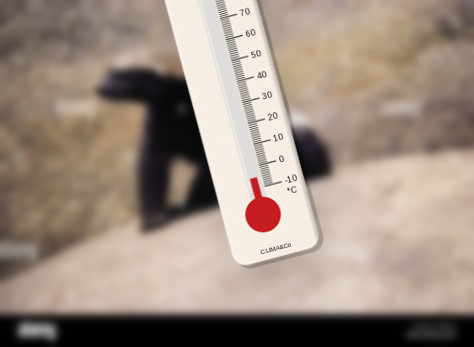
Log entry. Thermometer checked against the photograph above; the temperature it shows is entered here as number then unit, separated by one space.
-5 °C
